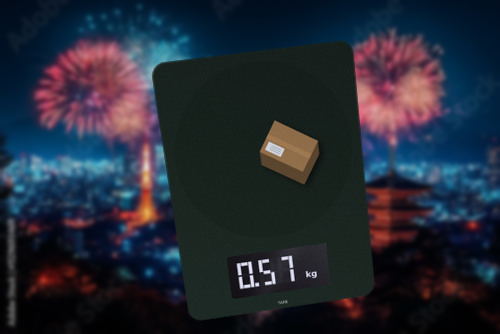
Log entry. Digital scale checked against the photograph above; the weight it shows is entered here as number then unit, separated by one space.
0.57 kg
